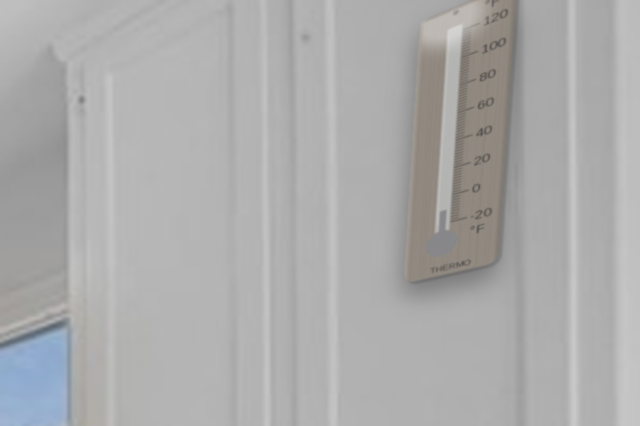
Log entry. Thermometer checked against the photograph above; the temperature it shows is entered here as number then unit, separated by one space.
-10 °F
